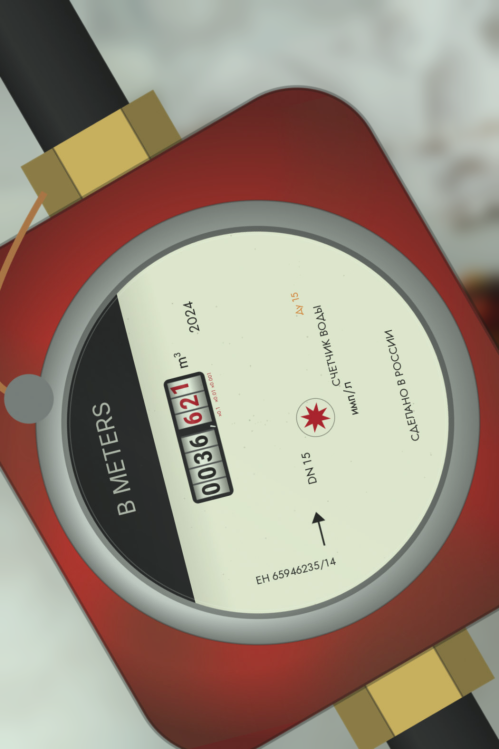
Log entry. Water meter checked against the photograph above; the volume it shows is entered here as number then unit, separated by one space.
36.621 m³
